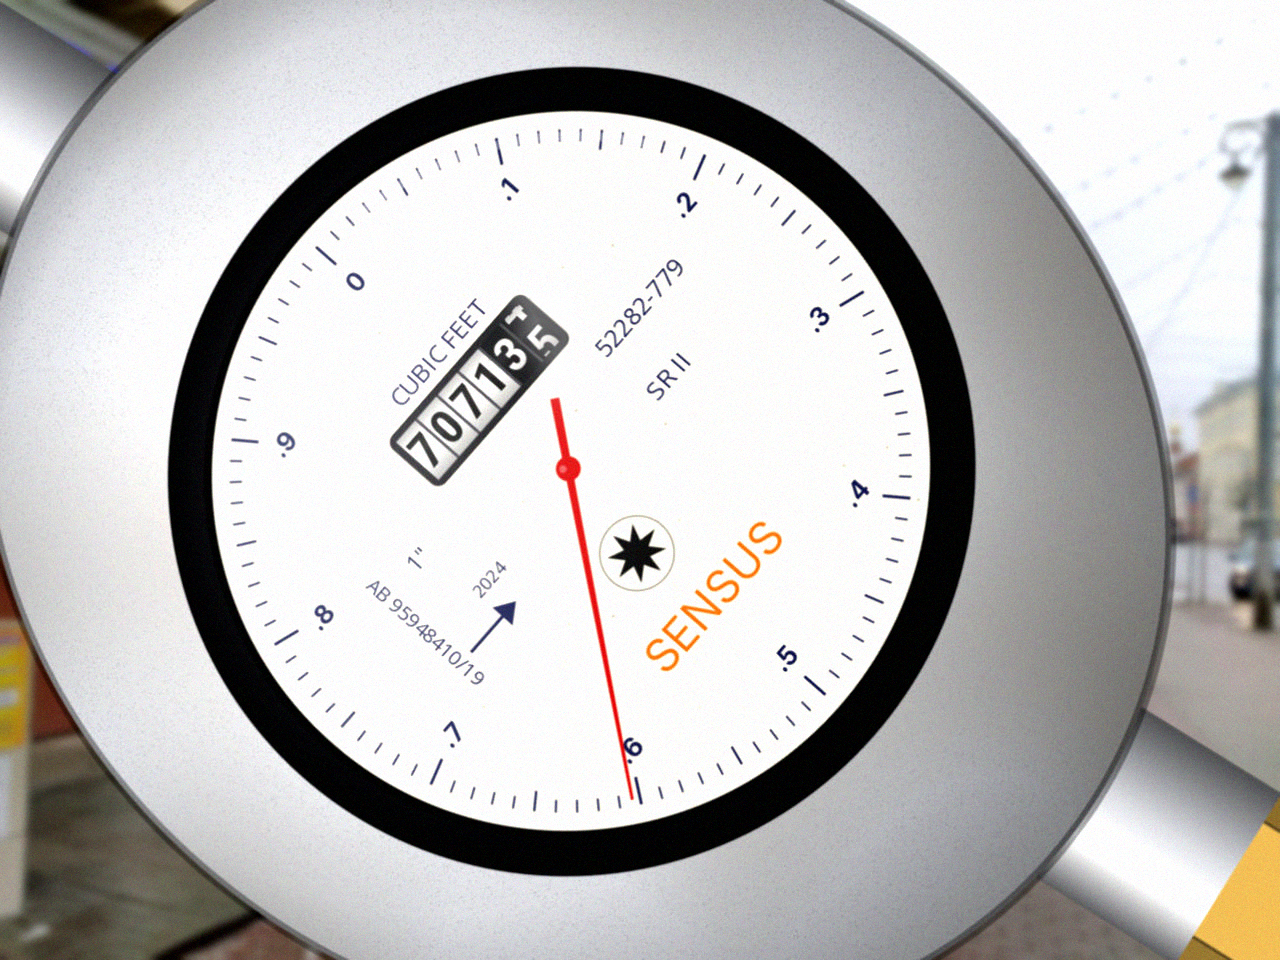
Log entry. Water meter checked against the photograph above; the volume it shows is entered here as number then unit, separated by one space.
707134.60 ft³
